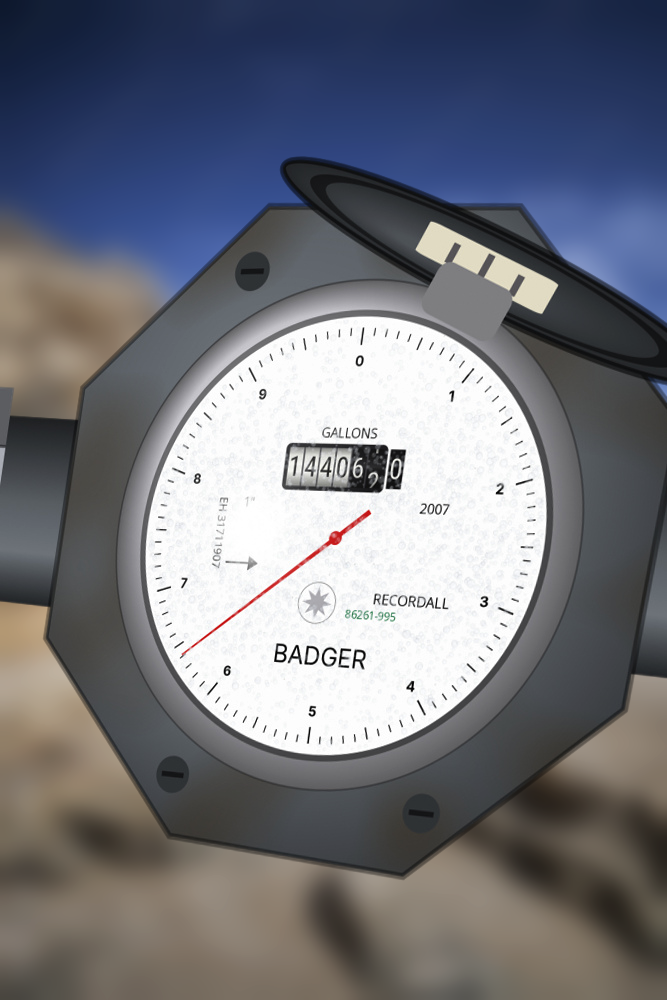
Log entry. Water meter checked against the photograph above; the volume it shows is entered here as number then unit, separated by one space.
1440616.4 gal
